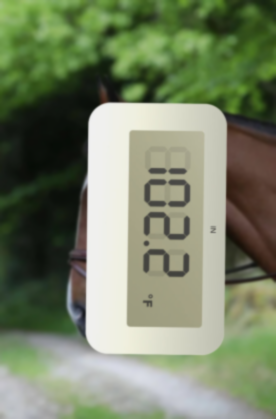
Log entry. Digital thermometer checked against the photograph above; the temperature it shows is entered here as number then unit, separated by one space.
102.2 °F
